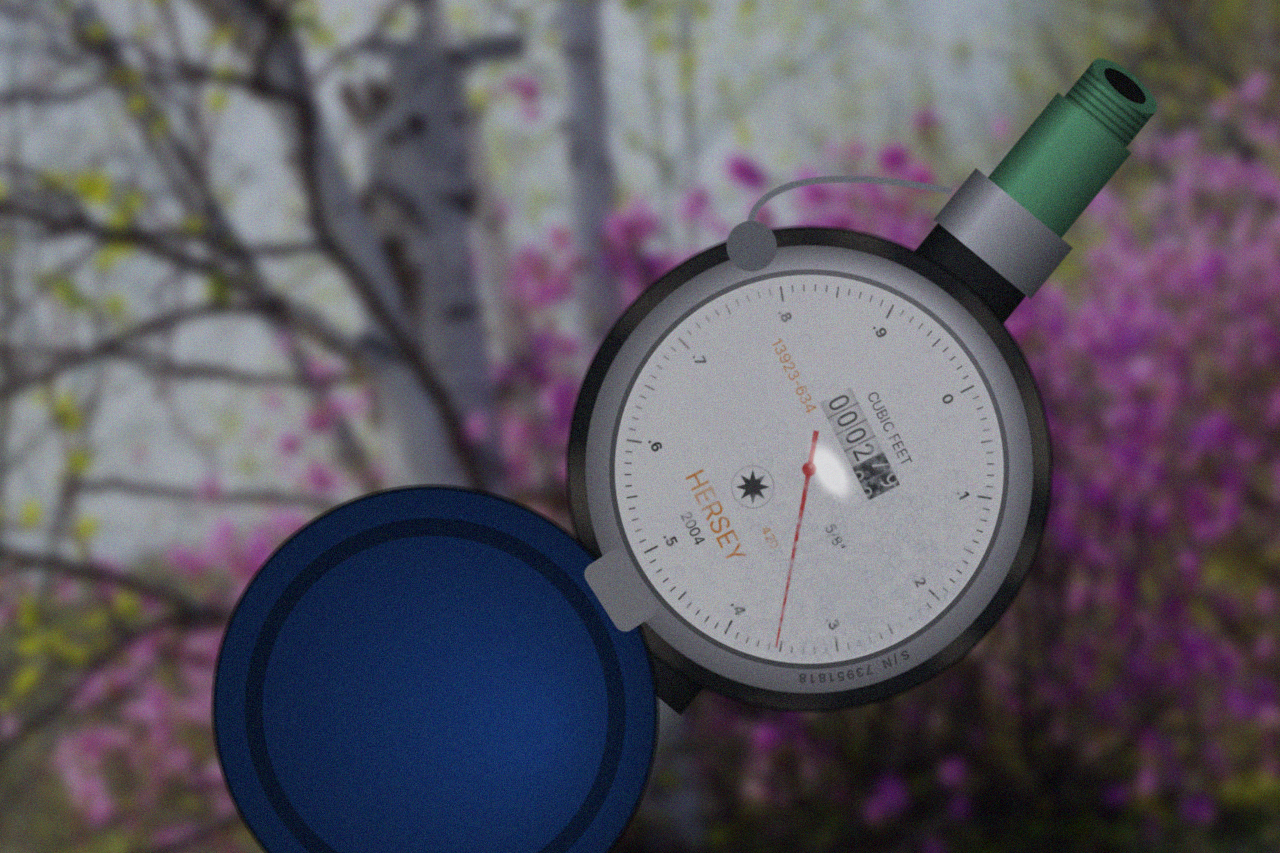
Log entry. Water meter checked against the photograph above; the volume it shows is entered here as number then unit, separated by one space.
279.35 ft³
